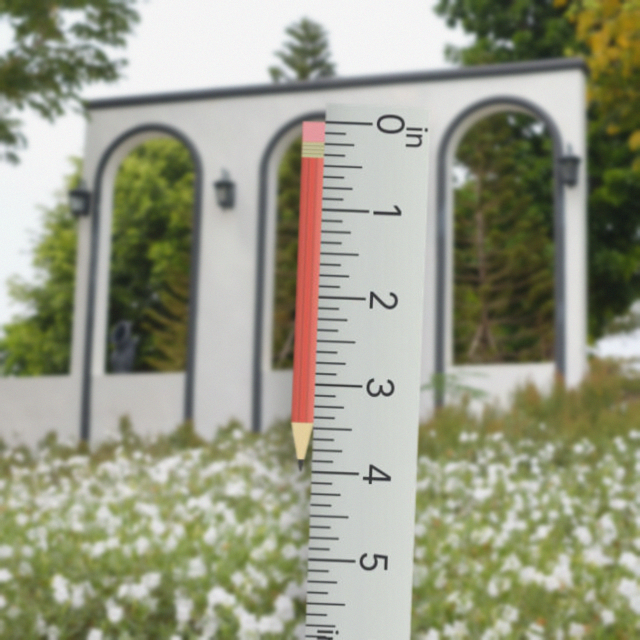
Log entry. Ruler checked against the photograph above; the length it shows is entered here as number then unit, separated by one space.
4 in
